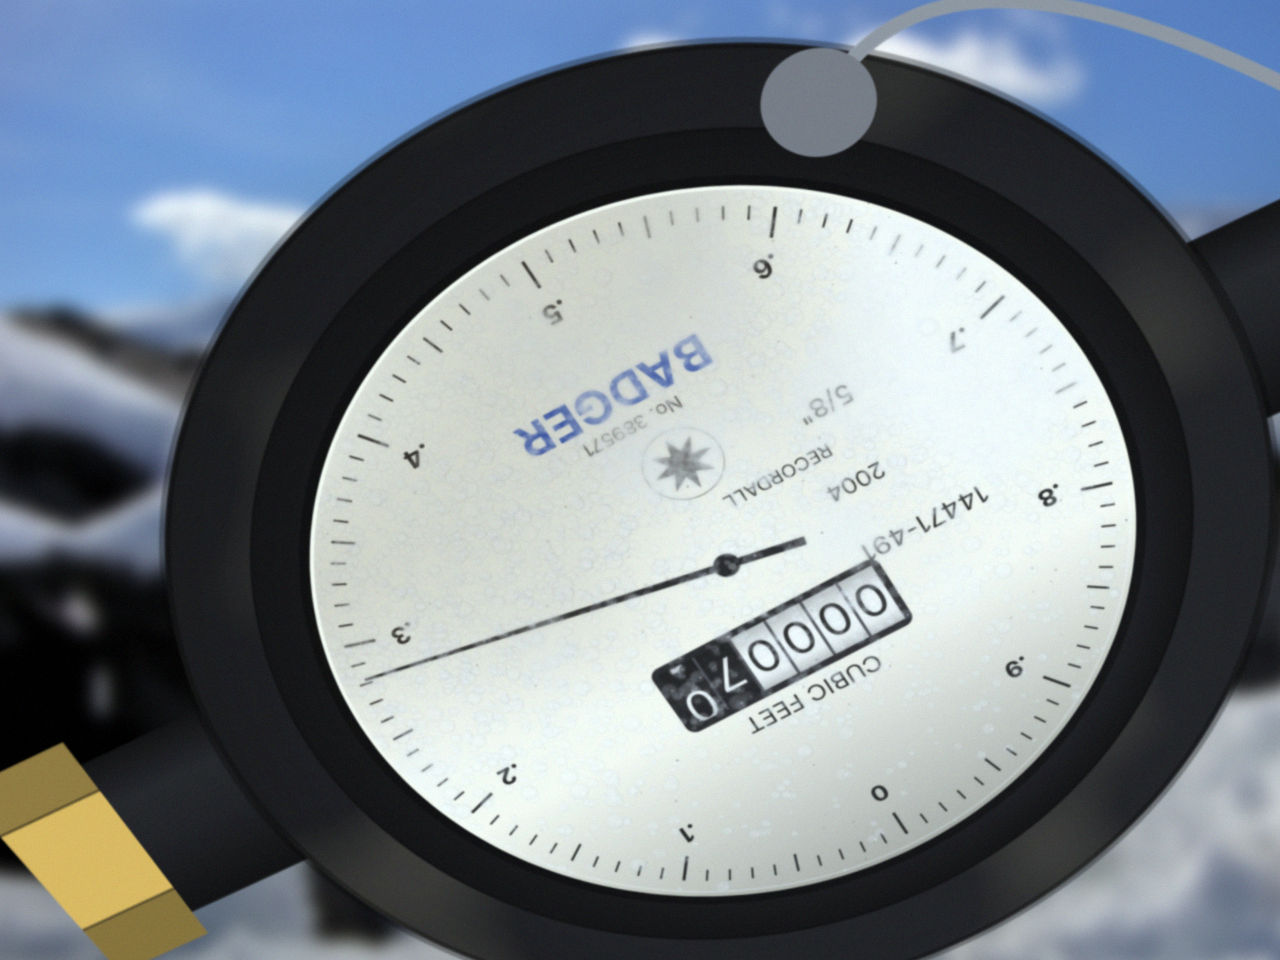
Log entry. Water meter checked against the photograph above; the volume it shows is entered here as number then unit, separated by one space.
70.28 ft³
